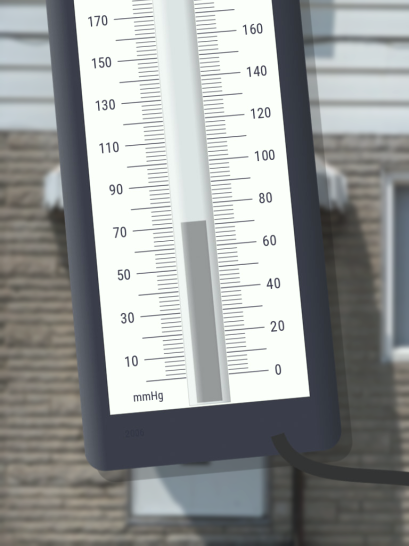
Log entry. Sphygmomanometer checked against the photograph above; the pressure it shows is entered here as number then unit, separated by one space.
72 mmHg
